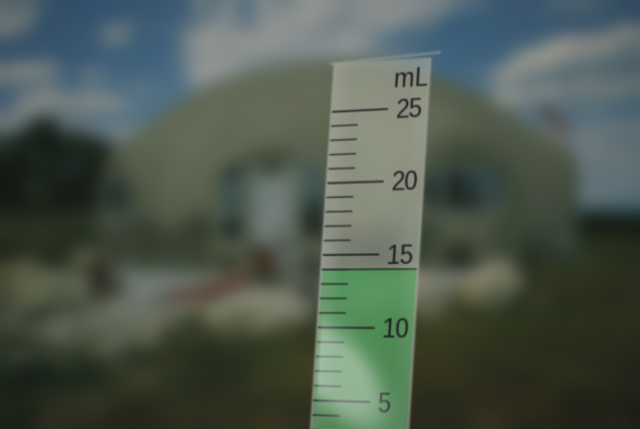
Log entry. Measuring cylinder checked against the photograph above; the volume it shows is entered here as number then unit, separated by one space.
14 mL
